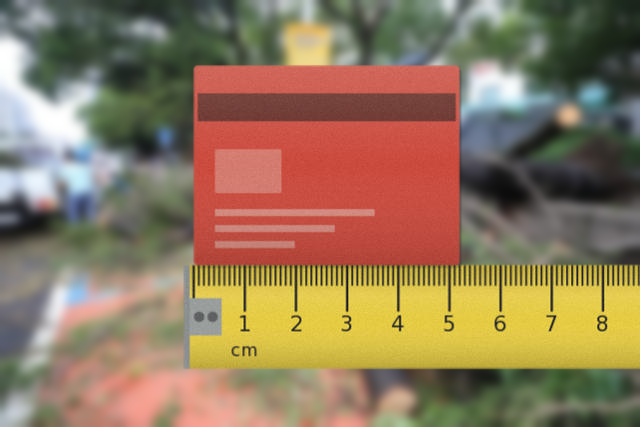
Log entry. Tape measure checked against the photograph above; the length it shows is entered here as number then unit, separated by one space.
5.2 cm
